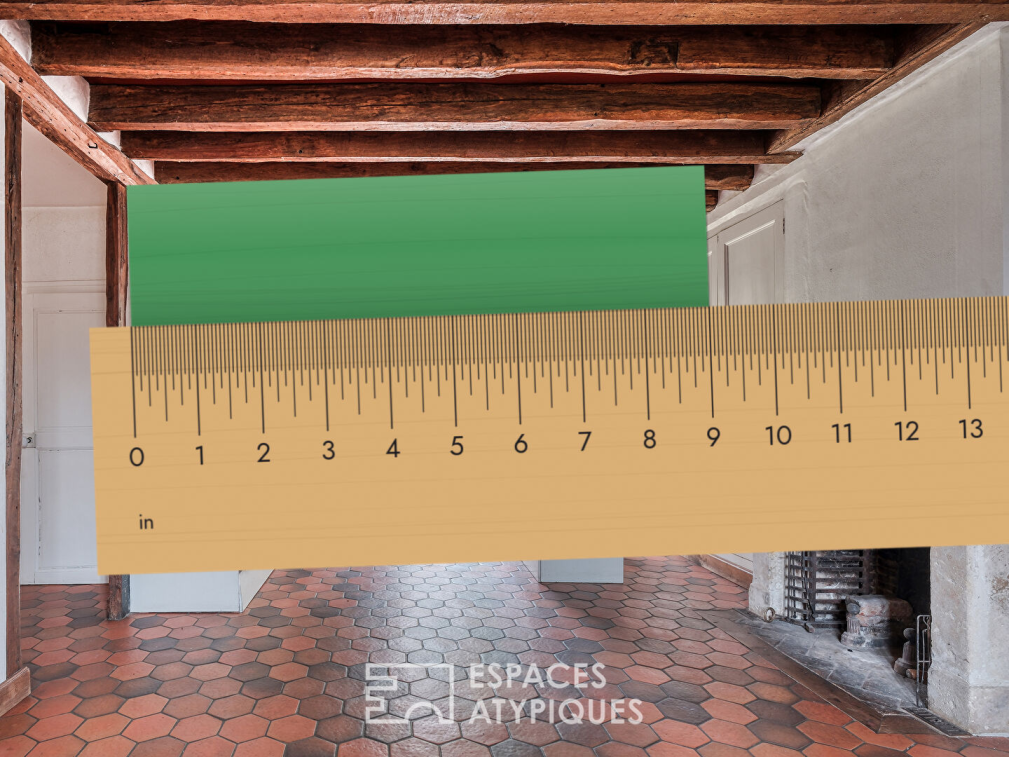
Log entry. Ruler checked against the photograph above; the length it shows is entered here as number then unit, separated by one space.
9 in
